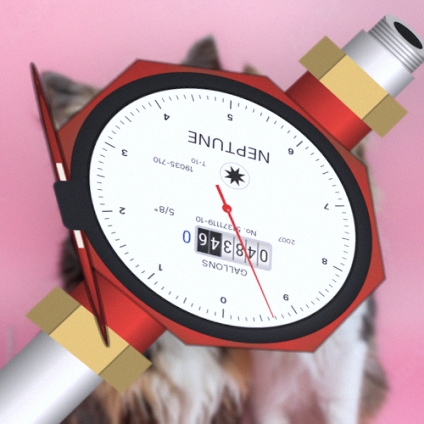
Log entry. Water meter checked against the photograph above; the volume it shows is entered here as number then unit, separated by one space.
483459.3 gal
